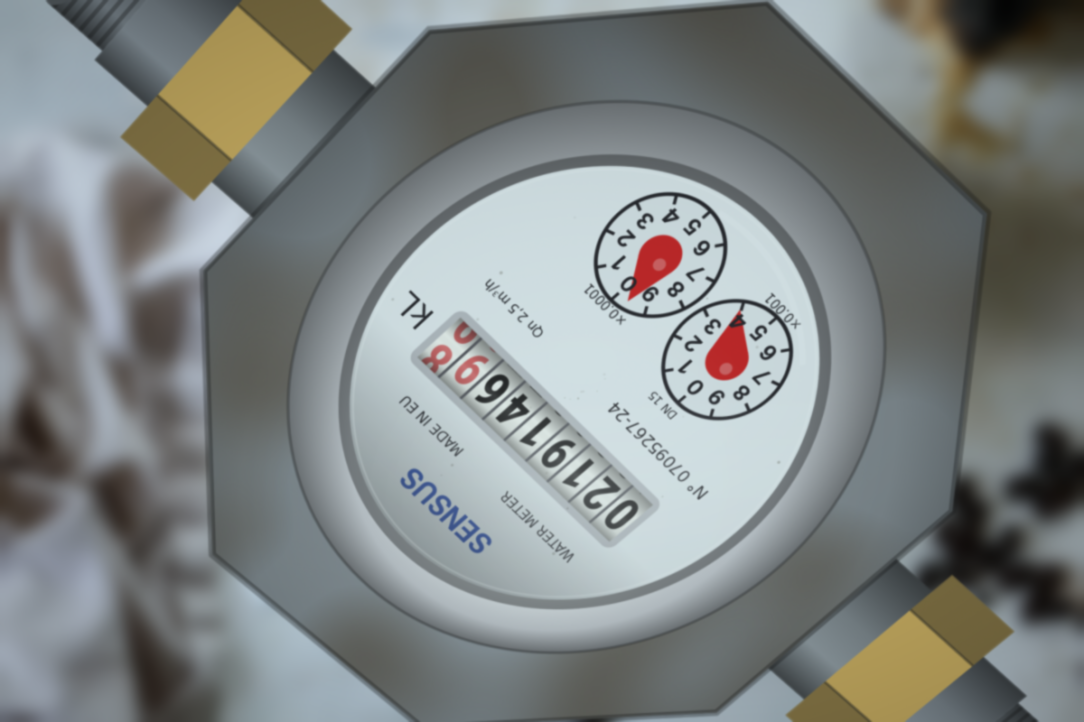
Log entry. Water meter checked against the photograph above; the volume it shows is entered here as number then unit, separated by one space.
219146.9839 kL
